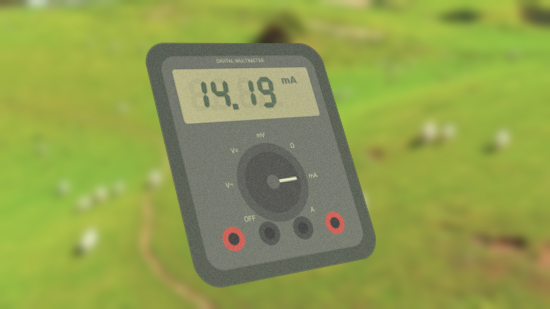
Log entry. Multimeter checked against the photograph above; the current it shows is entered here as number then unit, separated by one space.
14.19 mA
